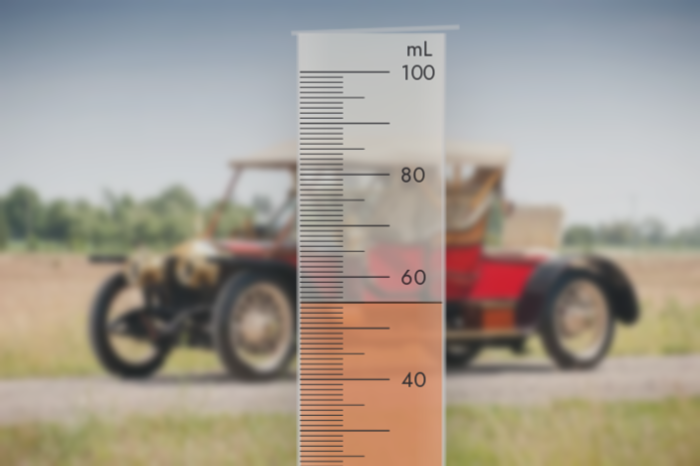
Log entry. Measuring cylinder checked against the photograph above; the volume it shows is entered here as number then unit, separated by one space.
55 mL
